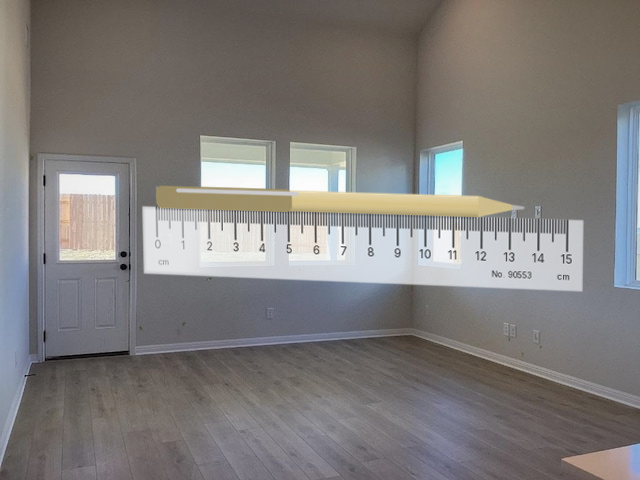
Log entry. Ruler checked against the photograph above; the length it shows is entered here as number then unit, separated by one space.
13.5 cm
